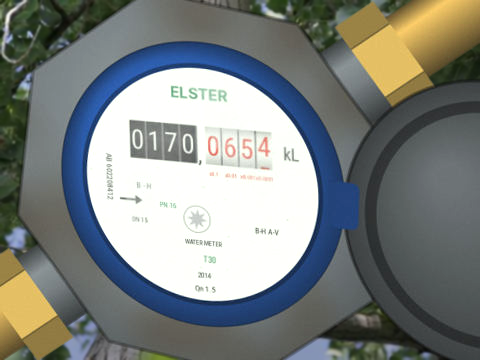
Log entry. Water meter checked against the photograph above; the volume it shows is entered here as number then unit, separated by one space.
170.0654 kL
